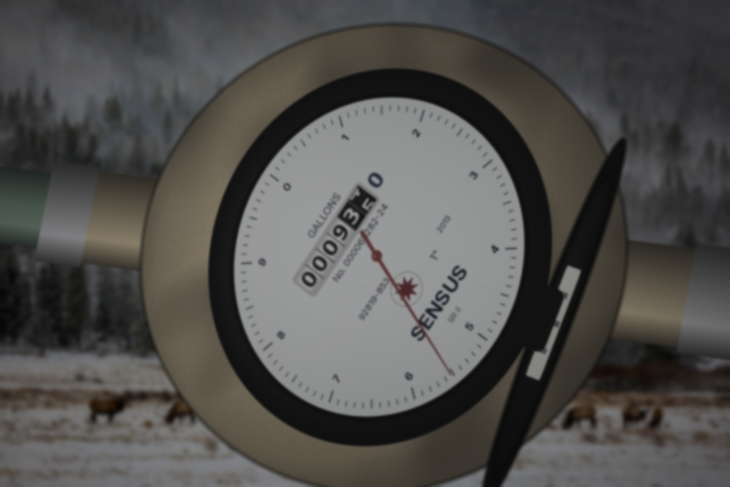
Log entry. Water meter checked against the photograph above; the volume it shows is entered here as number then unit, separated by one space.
9345.5 gal
